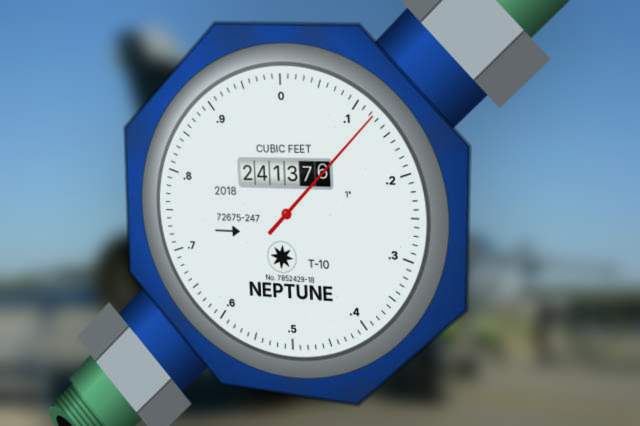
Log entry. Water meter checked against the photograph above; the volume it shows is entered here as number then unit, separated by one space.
241376.12 ft³
